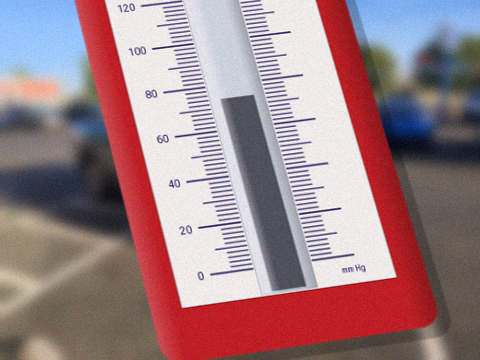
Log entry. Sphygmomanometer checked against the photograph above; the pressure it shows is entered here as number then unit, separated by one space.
74 mmHg
